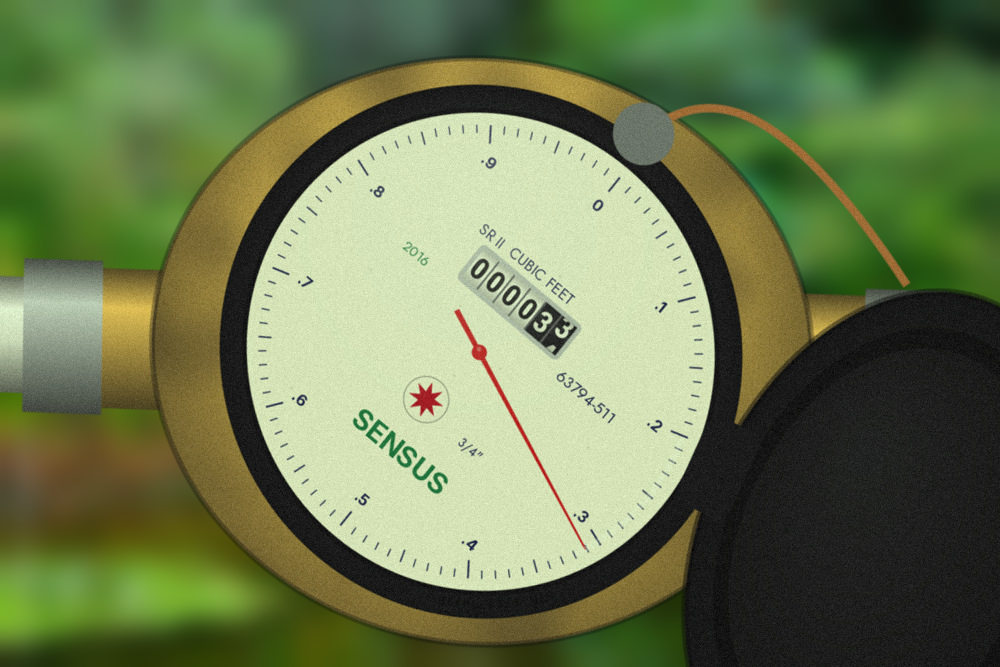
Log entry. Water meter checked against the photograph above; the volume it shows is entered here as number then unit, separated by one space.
33.31 ft³
